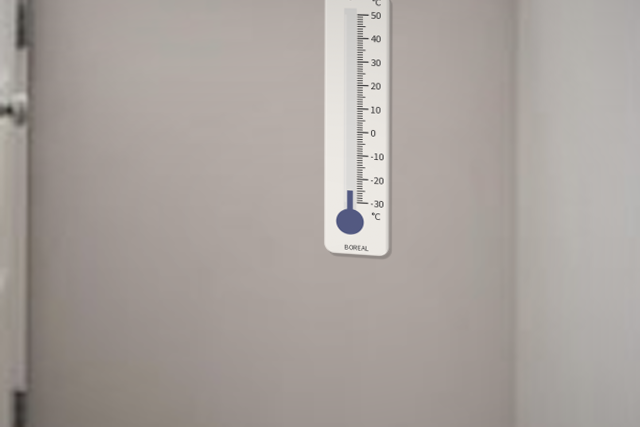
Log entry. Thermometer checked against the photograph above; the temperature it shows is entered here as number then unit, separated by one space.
-25 °C
